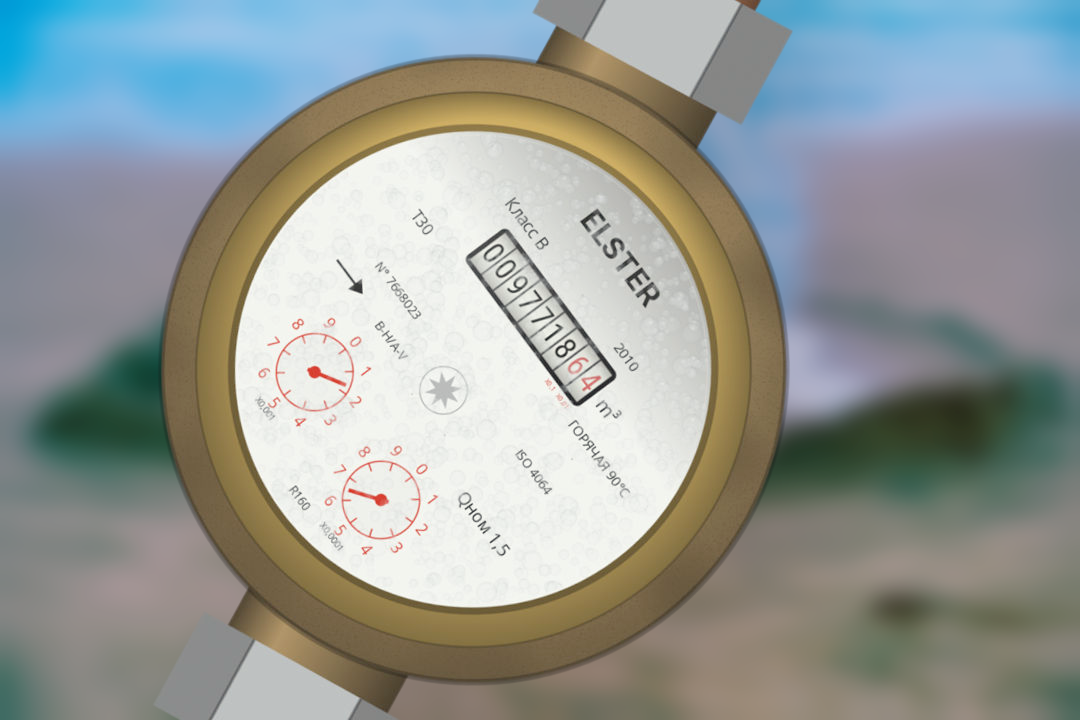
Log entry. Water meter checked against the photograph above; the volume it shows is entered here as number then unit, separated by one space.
97718.6416 m³
